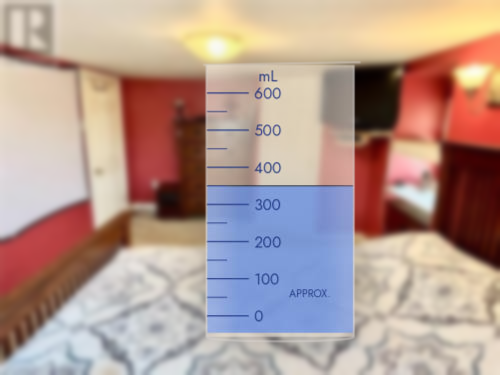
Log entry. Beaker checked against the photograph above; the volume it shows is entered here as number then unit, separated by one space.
350 mL
